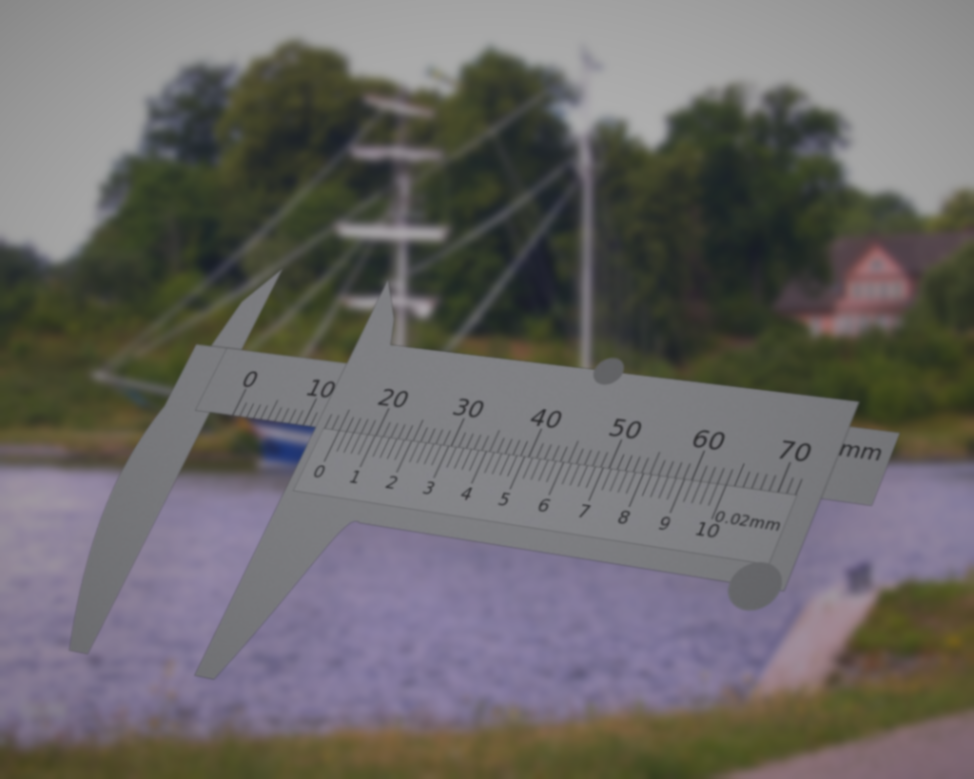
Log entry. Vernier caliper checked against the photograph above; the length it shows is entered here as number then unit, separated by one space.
15.0 mm
